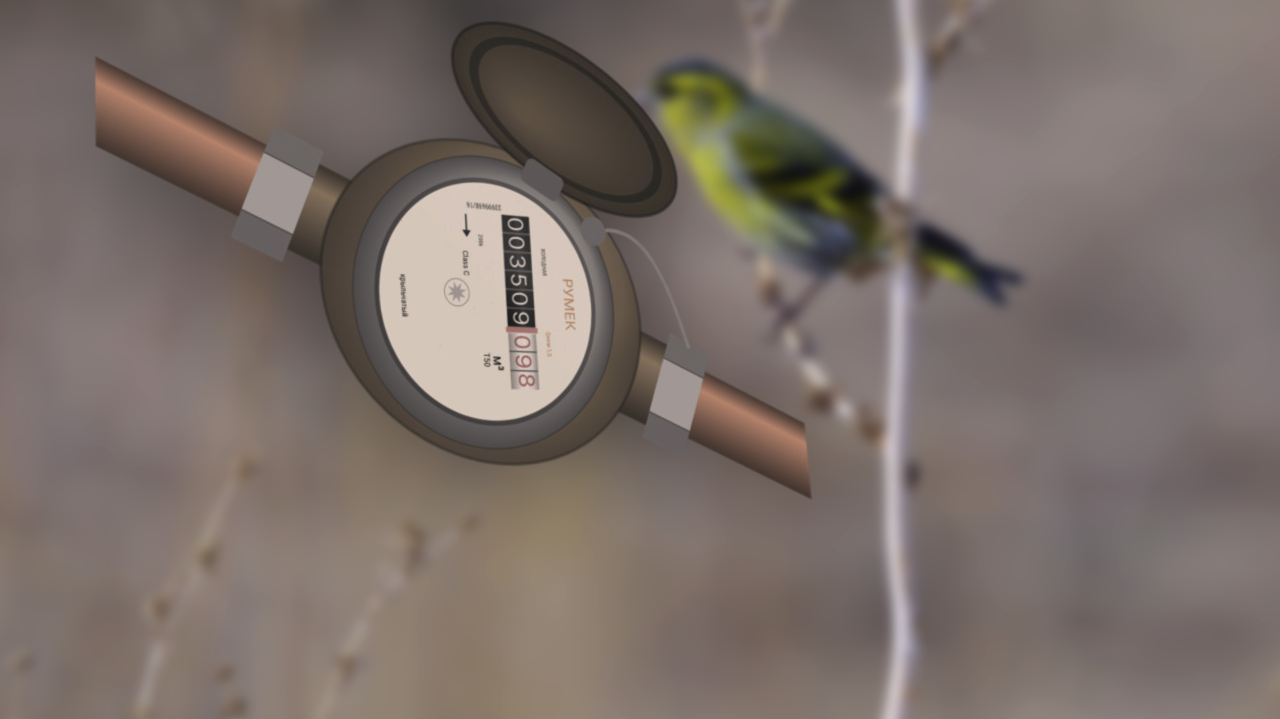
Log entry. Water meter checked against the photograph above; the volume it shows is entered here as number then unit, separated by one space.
3509.098 m³
